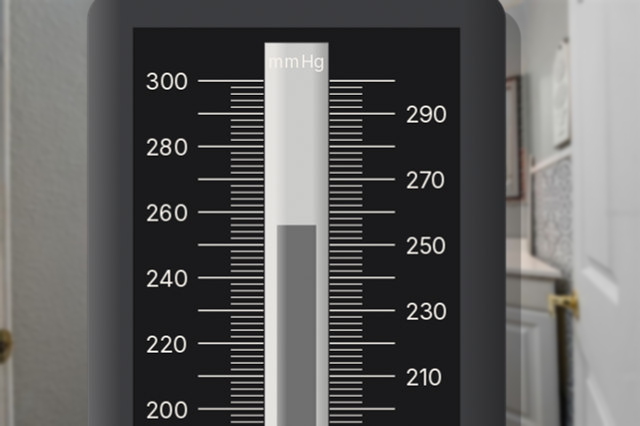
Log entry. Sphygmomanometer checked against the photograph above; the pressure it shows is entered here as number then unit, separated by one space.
256 mmHg
